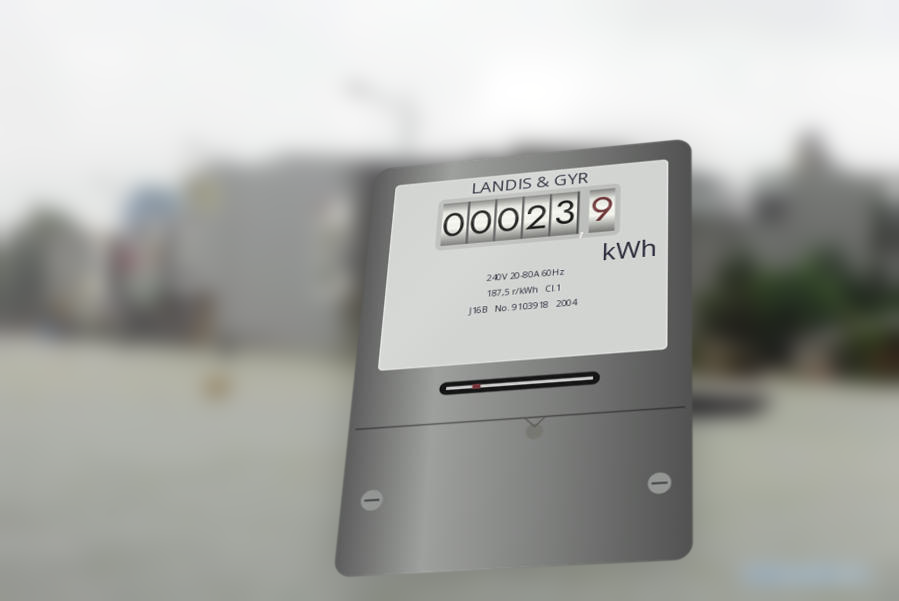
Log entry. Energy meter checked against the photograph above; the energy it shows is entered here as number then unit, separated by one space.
23.9 kWh
